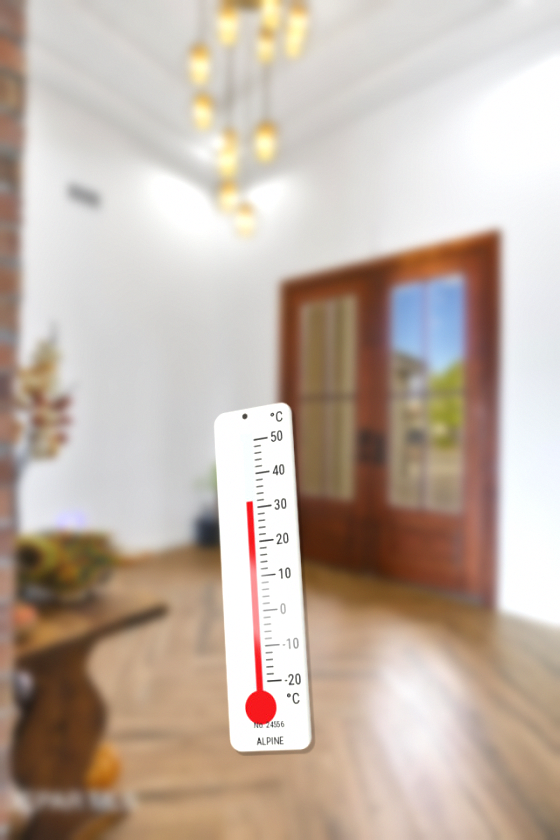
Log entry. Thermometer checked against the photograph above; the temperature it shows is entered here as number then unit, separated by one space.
32 °C
